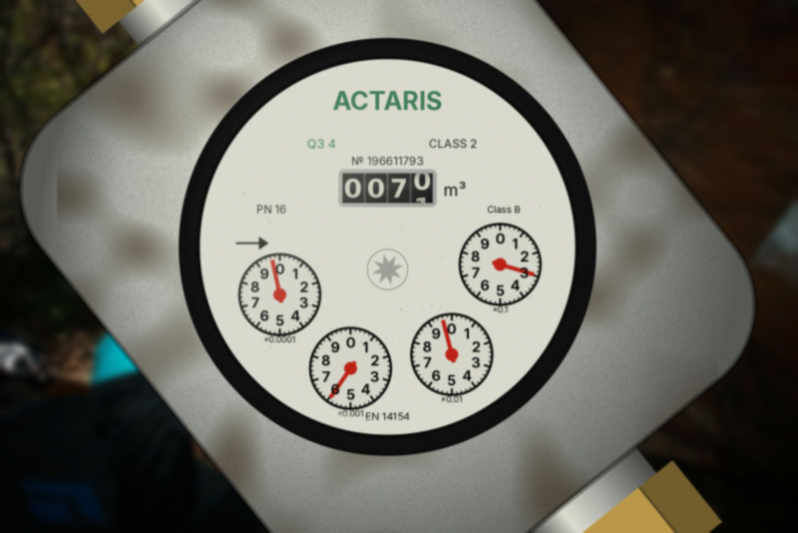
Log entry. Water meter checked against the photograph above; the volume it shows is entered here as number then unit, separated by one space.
70.2959 m³
